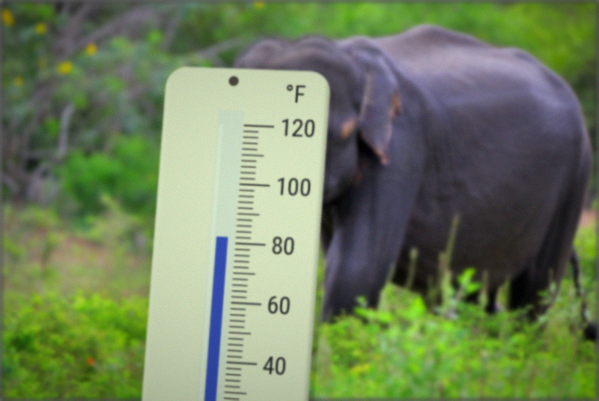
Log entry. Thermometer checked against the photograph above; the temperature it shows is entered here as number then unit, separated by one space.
82 °F
